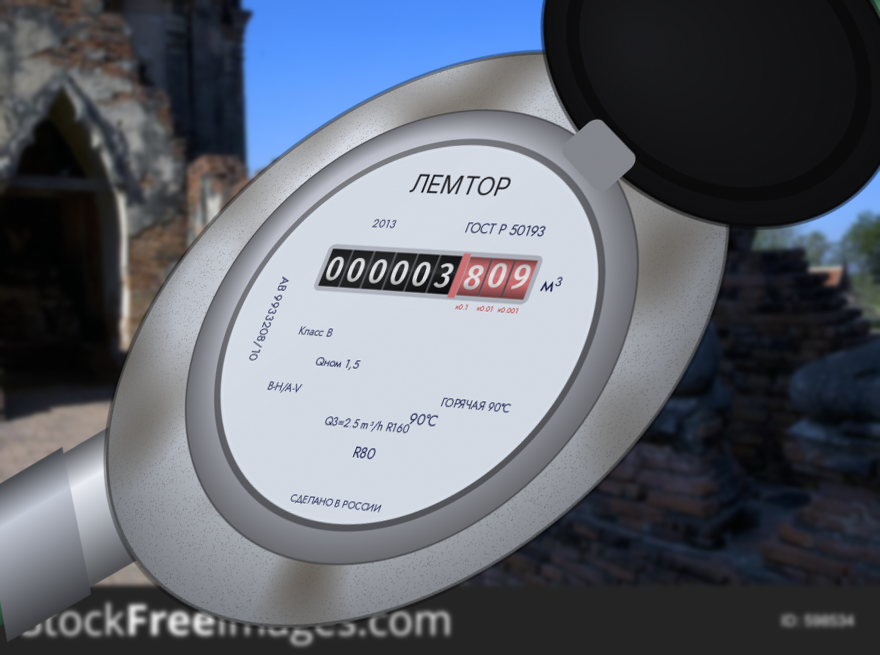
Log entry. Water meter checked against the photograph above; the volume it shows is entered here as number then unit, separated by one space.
3.809 m³
